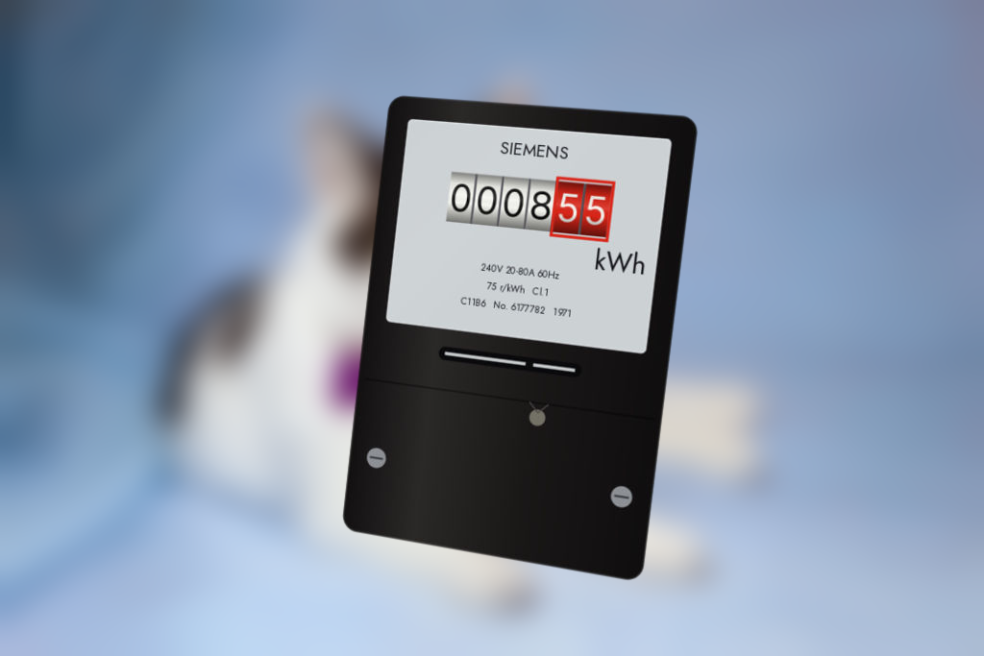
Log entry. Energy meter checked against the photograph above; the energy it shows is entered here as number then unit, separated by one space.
8.55 kWh
